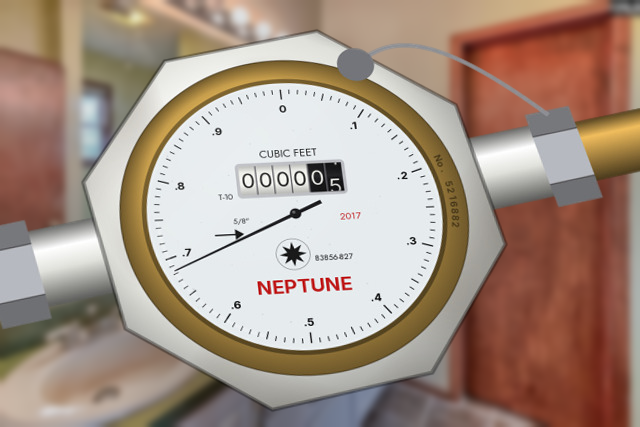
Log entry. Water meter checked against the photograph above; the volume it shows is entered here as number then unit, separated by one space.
4.68 ft³
